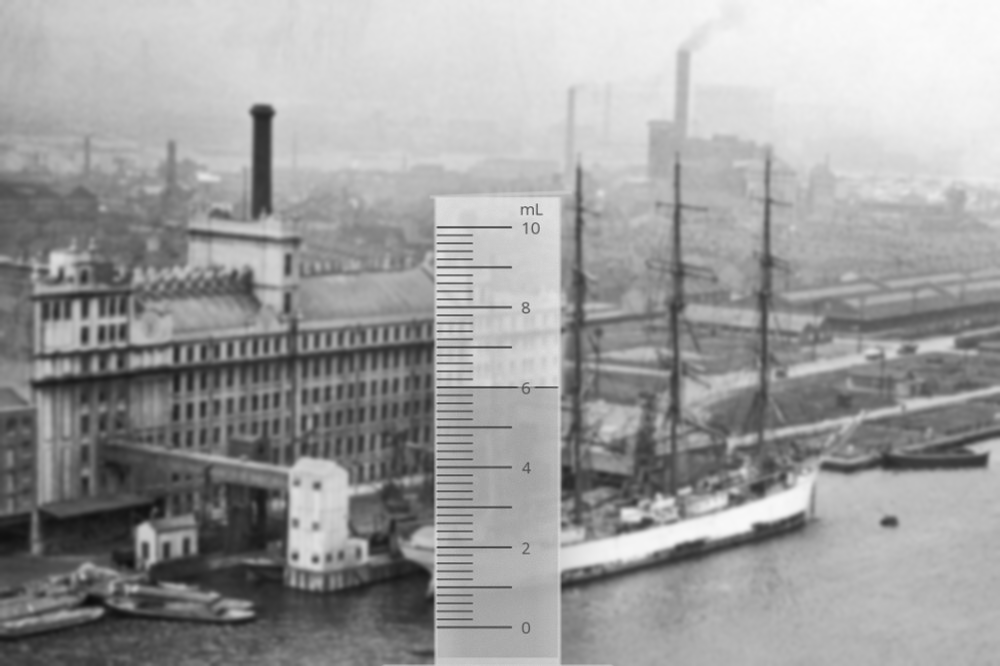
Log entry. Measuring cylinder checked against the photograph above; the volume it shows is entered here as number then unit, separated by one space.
6 mL
